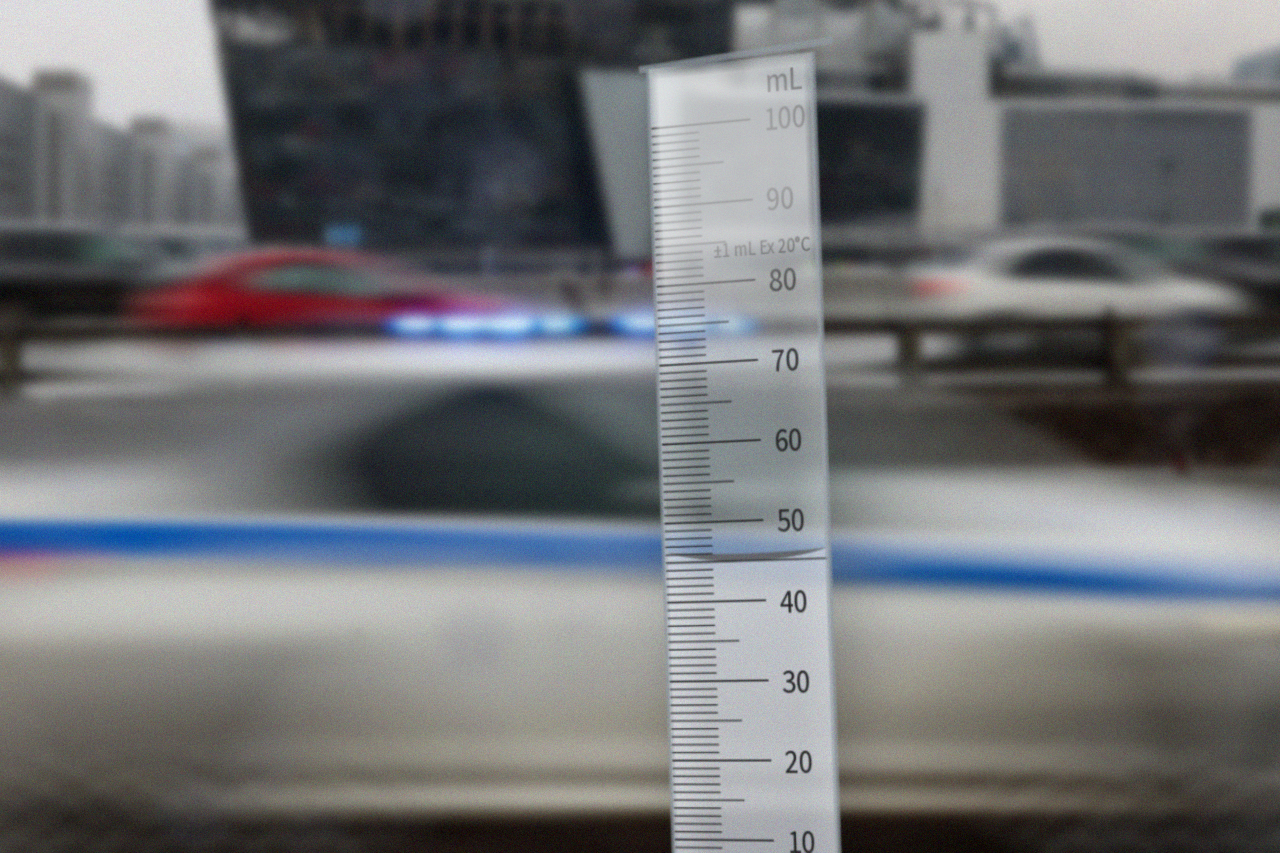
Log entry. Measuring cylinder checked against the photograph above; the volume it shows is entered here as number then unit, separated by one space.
45 mL
